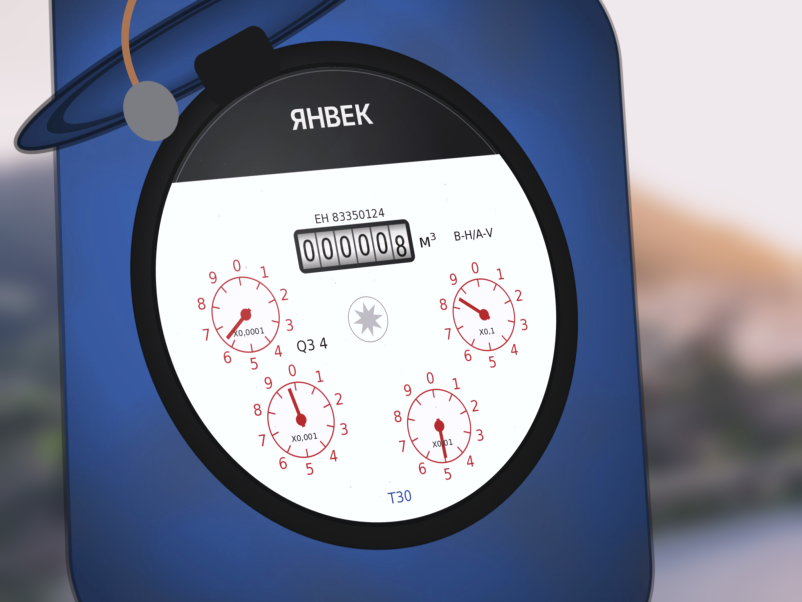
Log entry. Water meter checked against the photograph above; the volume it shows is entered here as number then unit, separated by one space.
7.8496 m³
